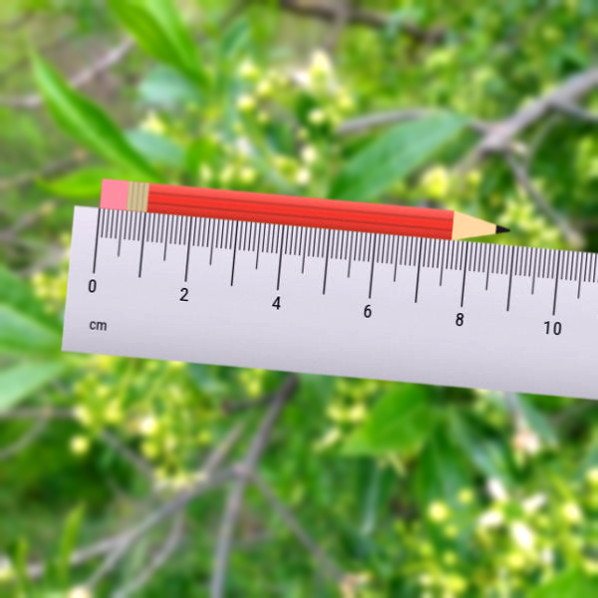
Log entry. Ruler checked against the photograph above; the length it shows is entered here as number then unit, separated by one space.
8.9 cm
